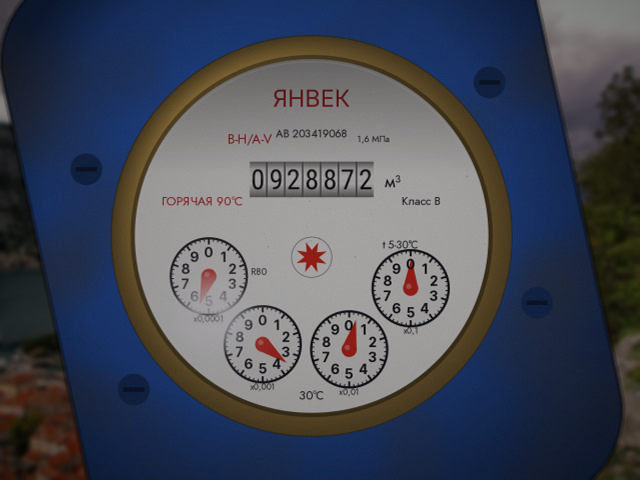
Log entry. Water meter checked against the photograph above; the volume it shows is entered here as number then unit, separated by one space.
928872.0035 m³
